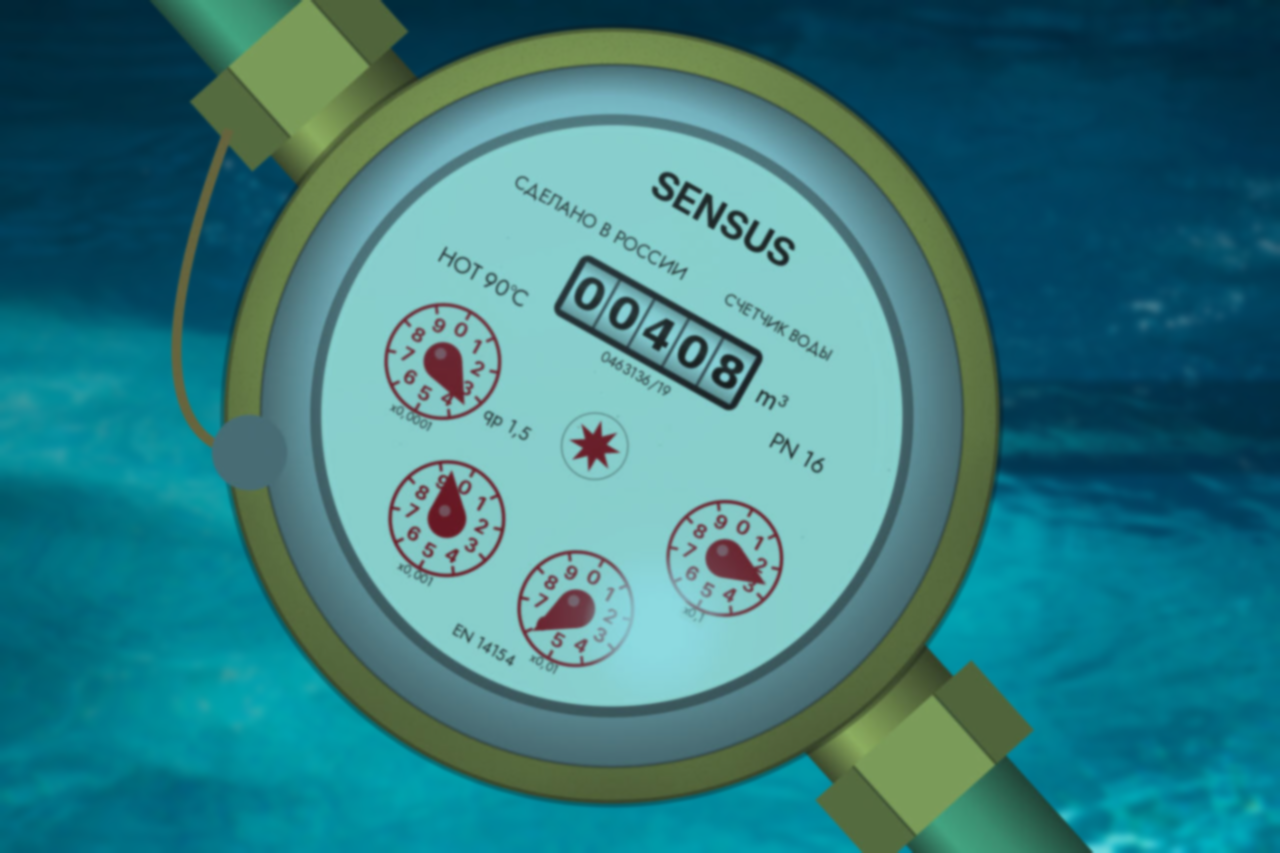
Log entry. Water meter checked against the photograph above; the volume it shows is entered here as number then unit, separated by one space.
408.2593 m³
